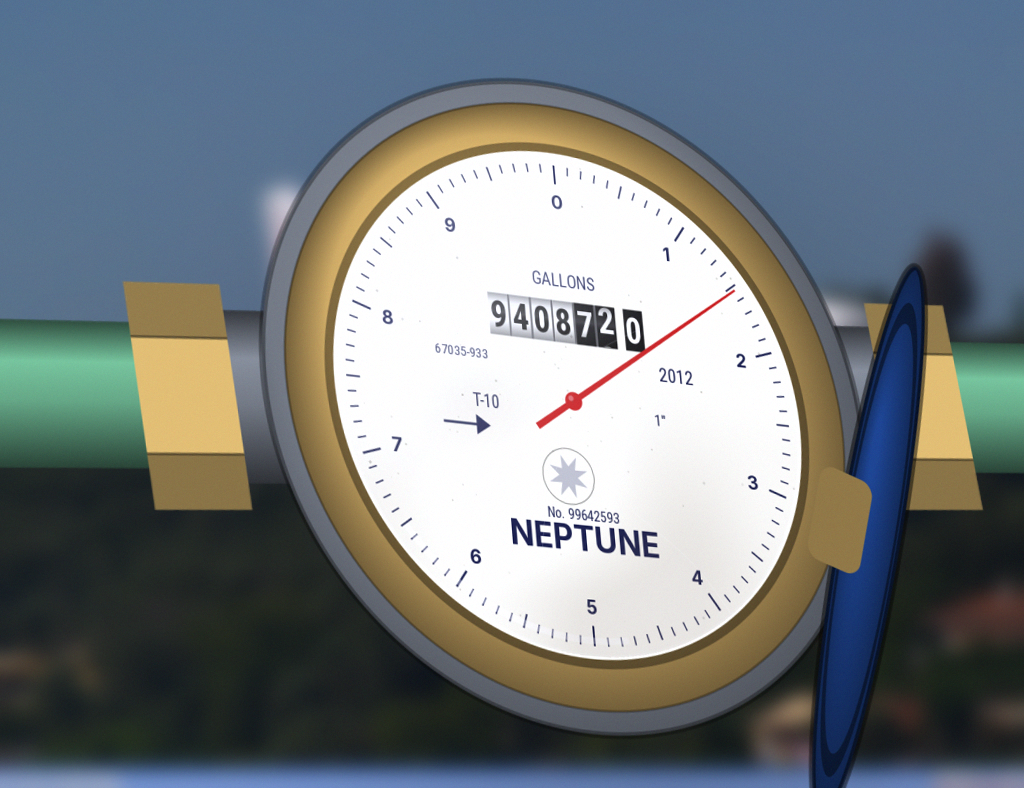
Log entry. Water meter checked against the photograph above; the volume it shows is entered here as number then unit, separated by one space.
9408721.5 gal
